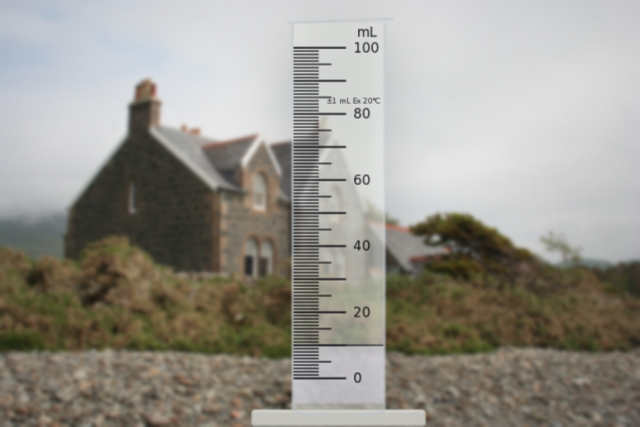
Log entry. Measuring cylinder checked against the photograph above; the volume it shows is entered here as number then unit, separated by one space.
10 mL
